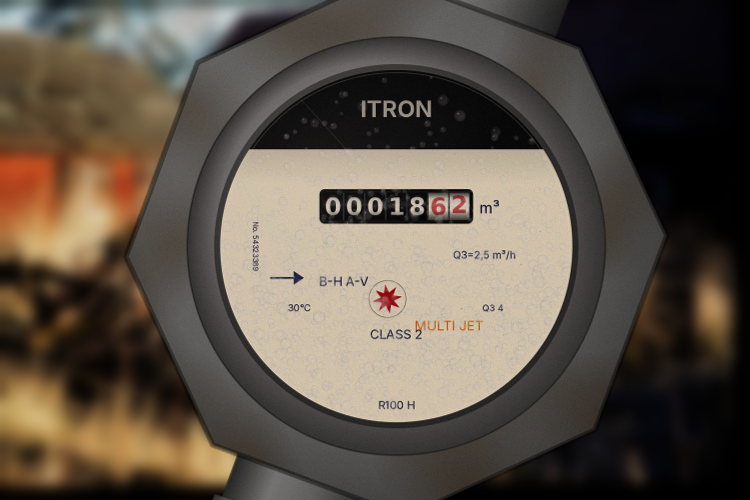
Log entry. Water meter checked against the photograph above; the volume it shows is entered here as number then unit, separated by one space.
18.62 m³
